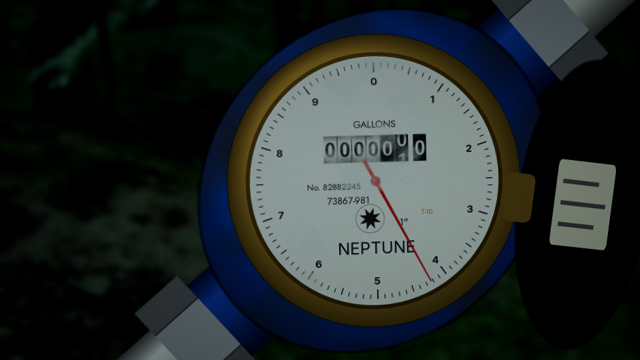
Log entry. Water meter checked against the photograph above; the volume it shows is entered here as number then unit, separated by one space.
4.2 gal
